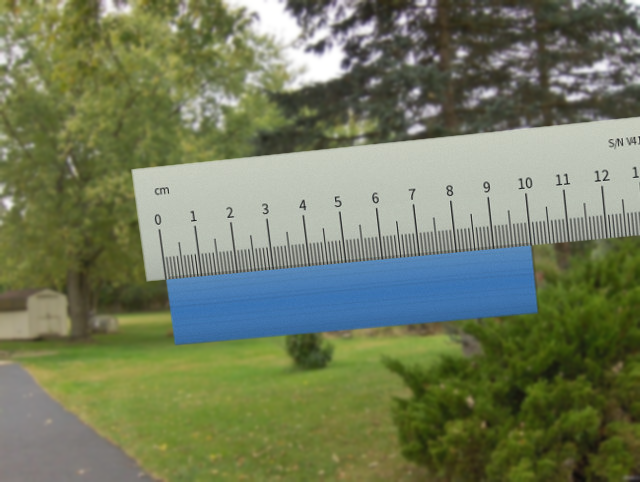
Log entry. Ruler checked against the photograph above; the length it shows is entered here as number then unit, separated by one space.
10 cm
